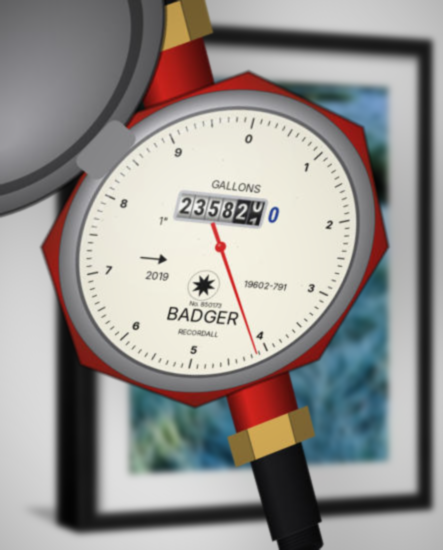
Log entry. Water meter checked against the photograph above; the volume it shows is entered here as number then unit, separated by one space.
2358204.1 gal
